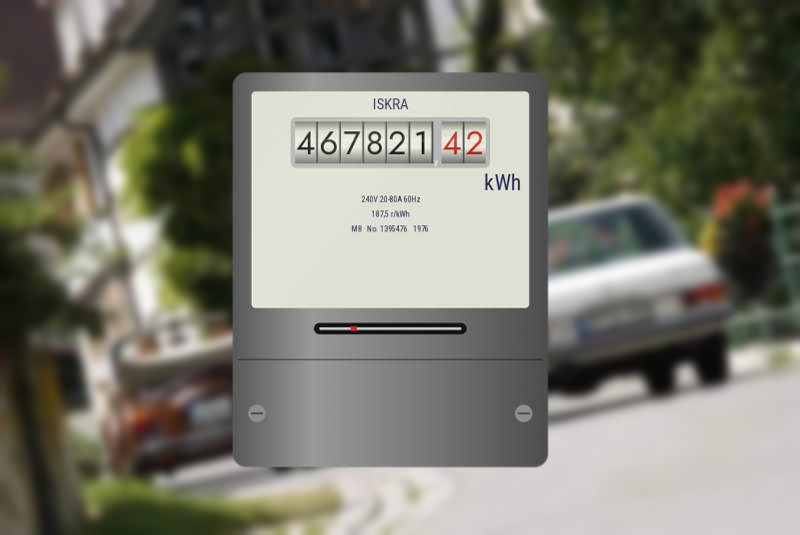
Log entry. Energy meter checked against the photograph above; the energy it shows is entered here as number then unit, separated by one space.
467821.42 kWh
